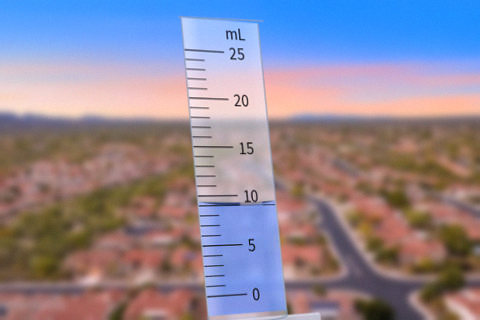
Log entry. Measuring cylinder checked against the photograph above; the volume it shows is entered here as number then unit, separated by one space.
9 mL
